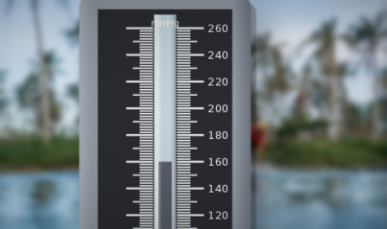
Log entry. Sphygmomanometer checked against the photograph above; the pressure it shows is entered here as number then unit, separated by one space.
160 mmHg
